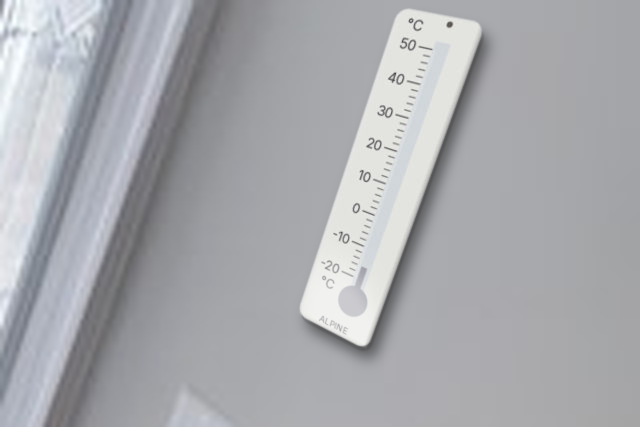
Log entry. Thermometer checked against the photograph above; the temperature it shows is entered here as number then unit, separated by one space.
-16 °C
